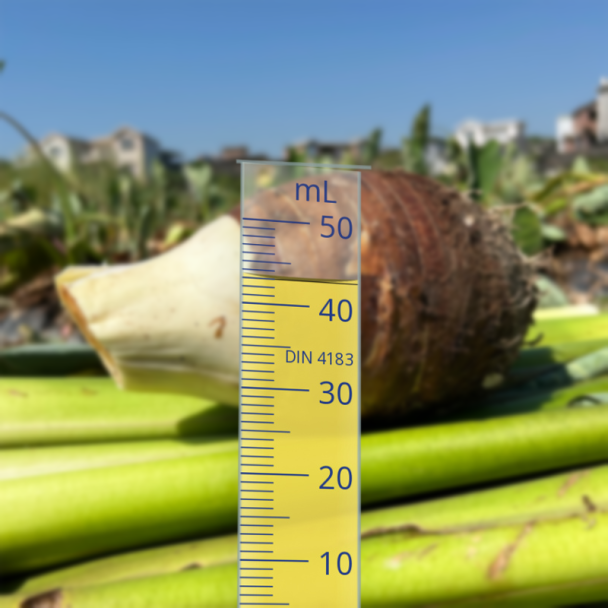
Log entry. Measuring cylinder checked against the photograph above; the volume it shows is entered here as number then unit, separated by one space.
43 mL
